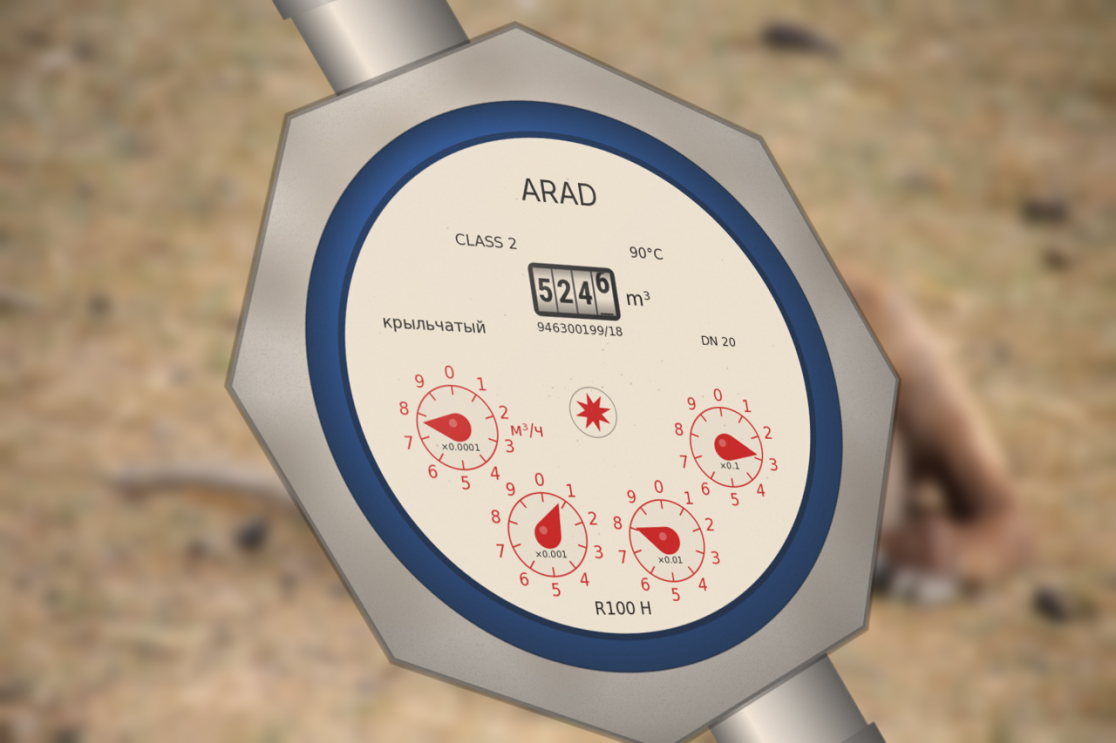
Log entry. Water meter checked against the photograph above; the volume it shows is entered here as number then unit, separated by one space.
5246.2807 m³
